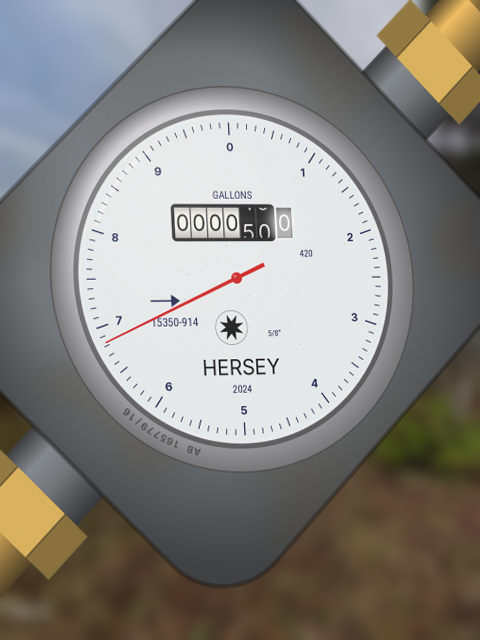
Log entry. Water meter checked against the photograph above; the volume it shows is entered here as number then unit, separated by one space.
496.8 gal
